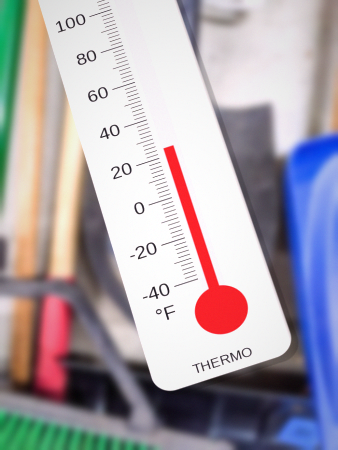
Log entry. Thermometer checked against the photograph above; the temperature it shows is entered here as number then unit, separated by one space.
24 °F
